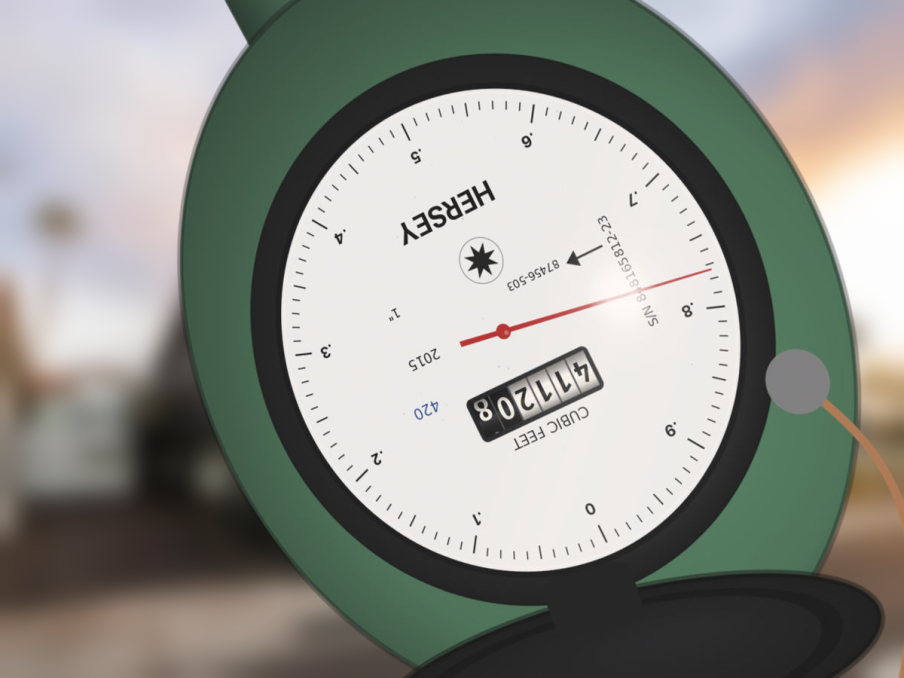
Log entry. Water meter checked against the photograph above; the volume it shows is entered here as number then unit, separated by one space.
411207.77 ft³
